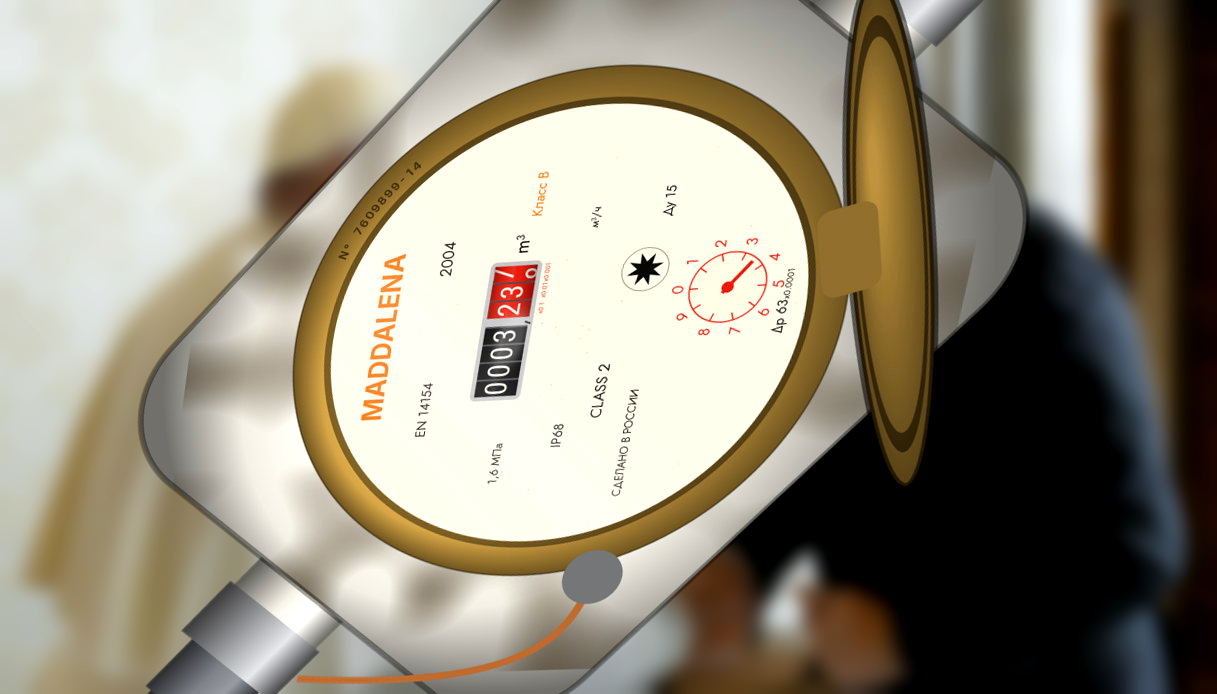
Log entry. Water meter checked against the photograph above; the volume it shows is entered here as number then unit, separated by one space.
3.2373 m³
